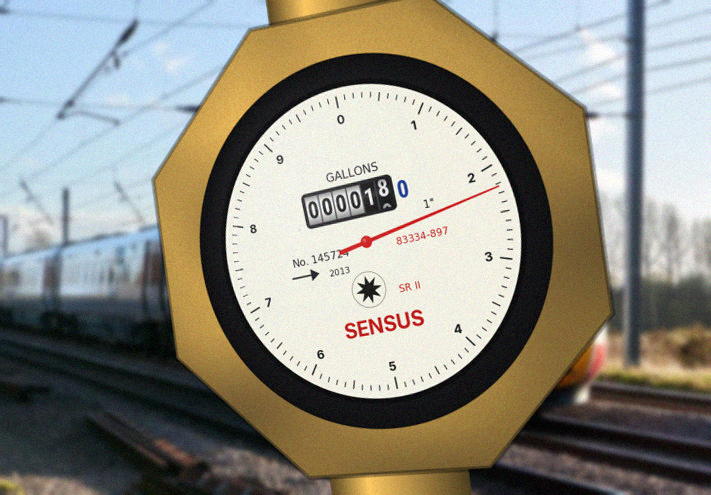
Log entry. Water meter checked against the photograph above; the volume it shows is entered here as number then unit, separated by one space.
182.2 gal
